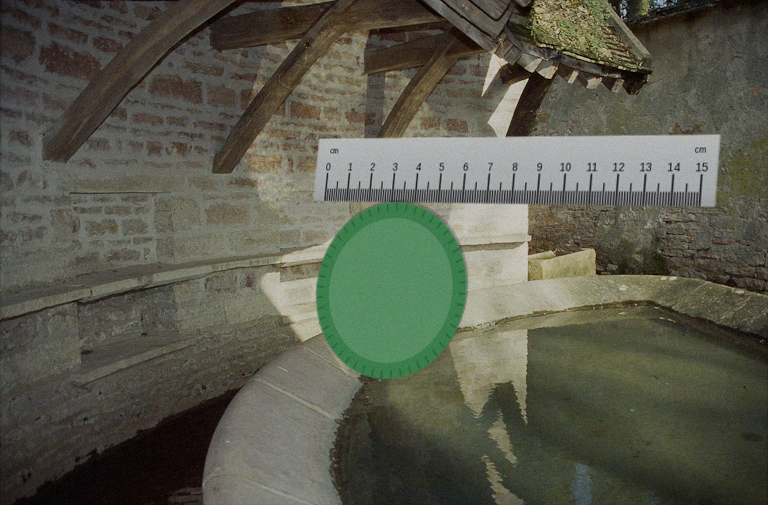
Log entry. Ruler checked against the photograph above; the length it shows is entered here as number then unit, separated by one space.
6.5 cm
